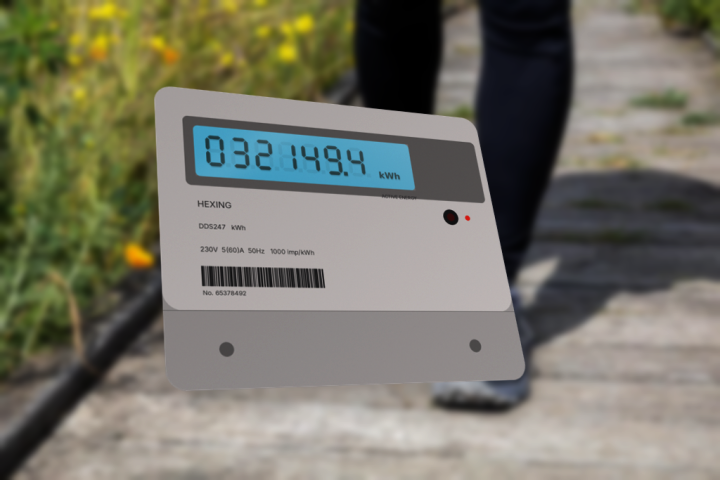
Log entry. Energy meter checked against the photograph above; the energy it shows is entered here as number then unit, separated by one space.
32149.4 kWh
